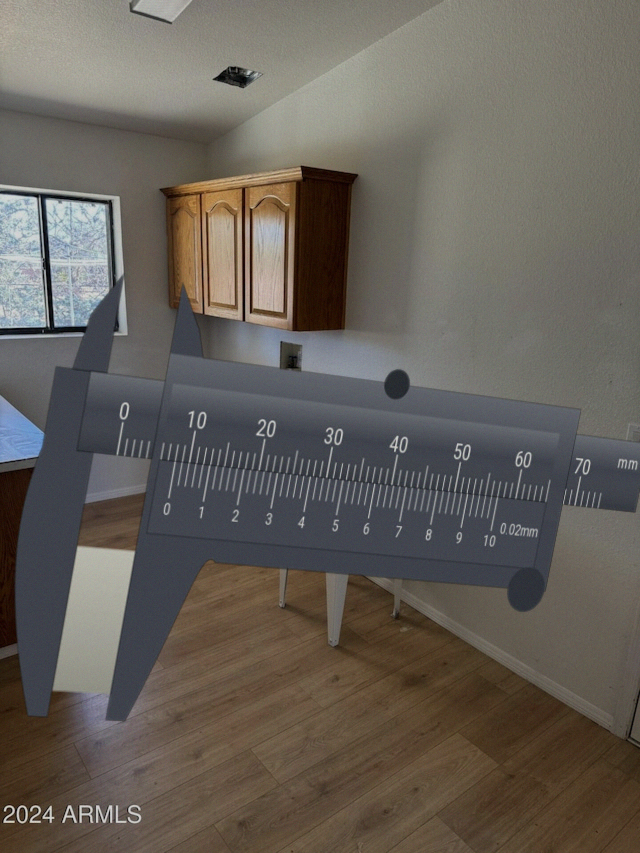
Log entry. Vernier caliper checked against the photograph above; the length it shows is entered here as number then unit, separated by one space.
8.0 mm
